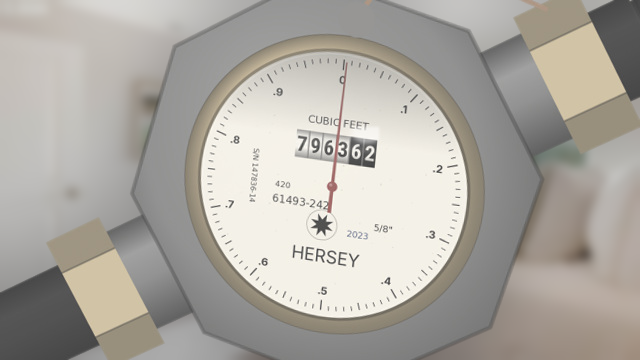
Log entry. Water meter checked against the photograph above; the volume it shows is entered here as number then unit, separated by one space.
796362.00 ft³
